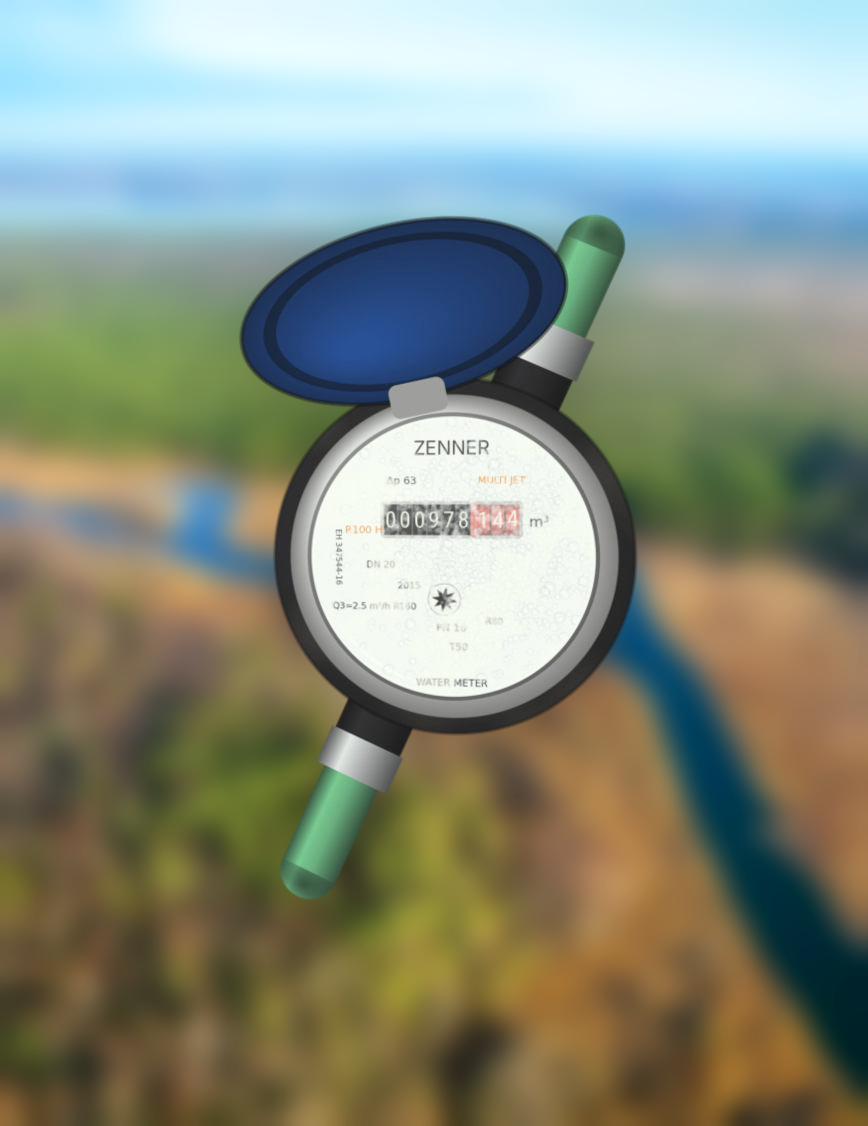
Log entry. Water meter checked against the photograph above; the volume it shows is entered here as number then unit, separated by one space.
978.144 m³
